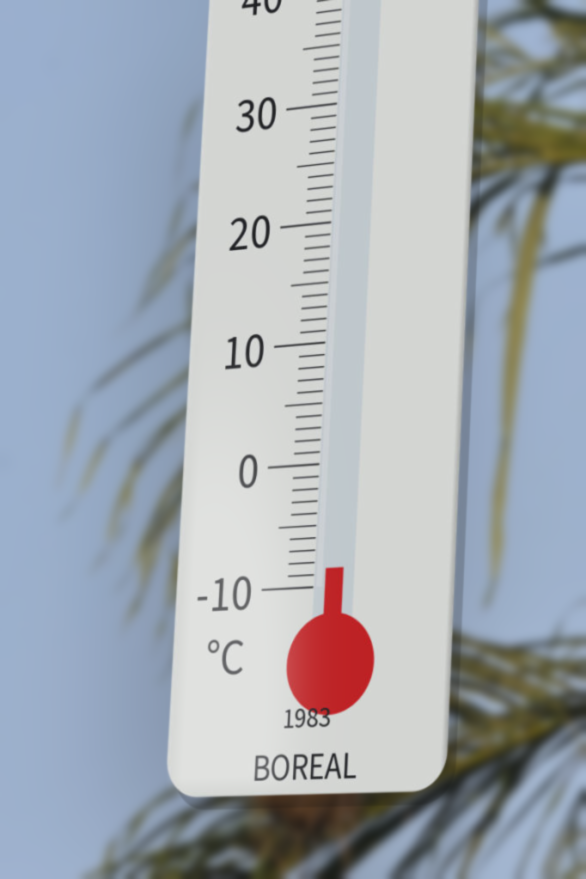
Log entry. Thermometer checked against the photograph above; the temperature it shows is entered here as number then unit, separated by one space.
-8.5 °C
